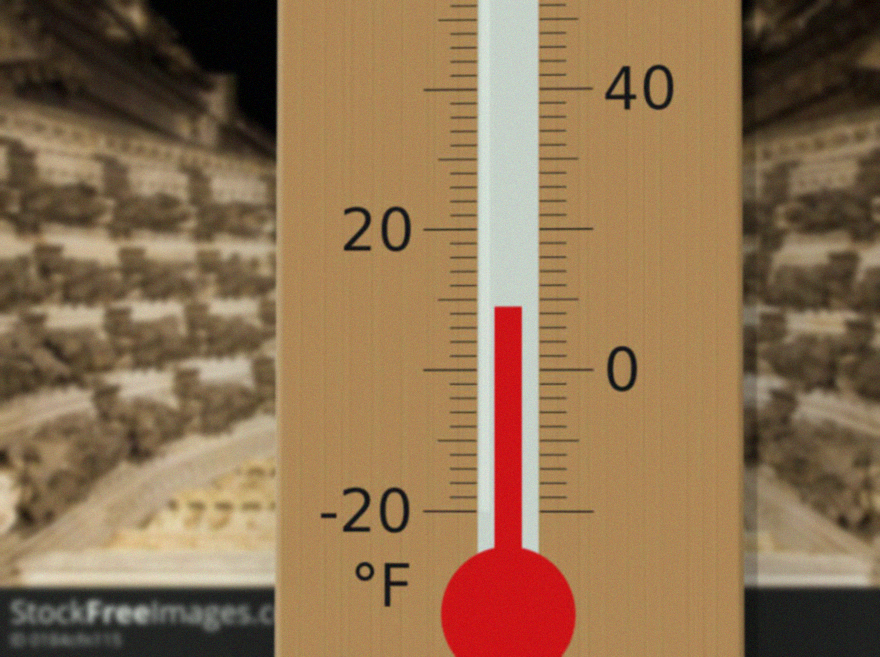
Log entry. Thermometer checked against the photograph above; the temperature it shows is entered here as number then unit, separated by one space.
9 °F
